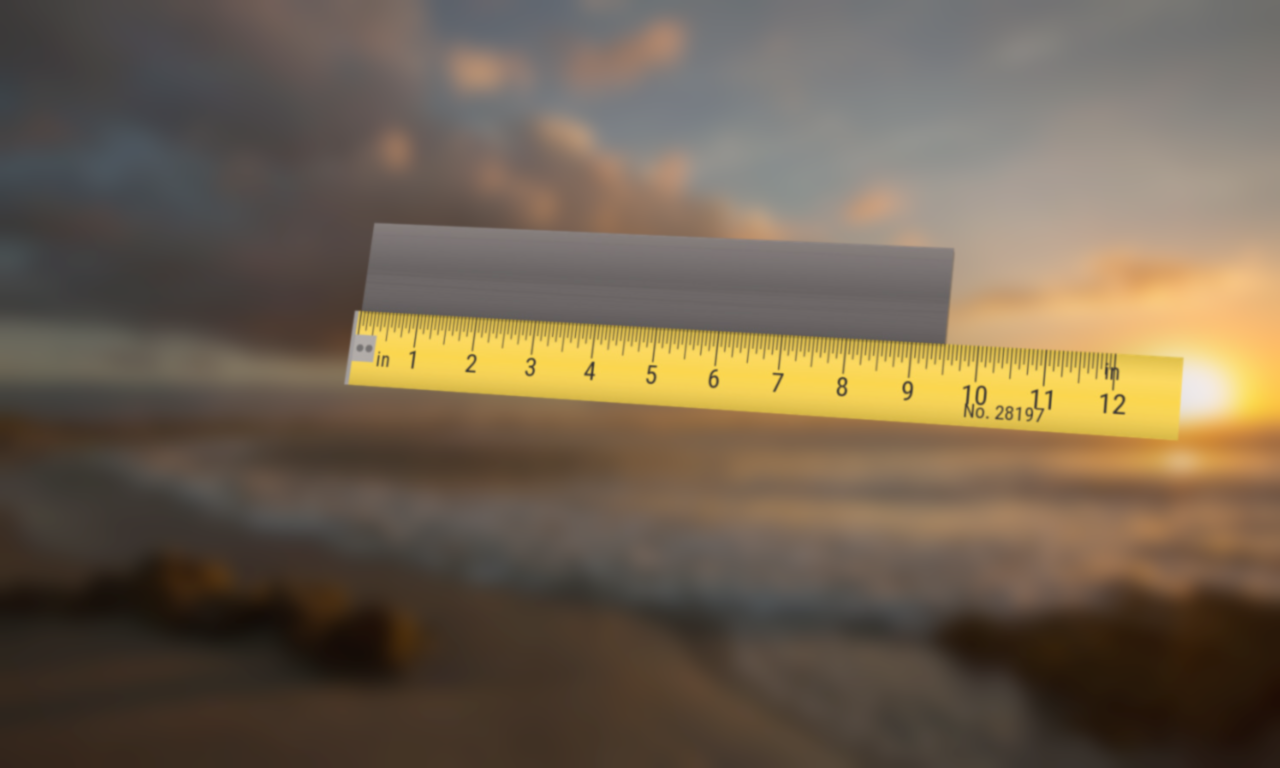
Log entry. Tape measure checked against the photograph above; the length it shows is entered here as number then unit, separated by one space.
9.5 in
